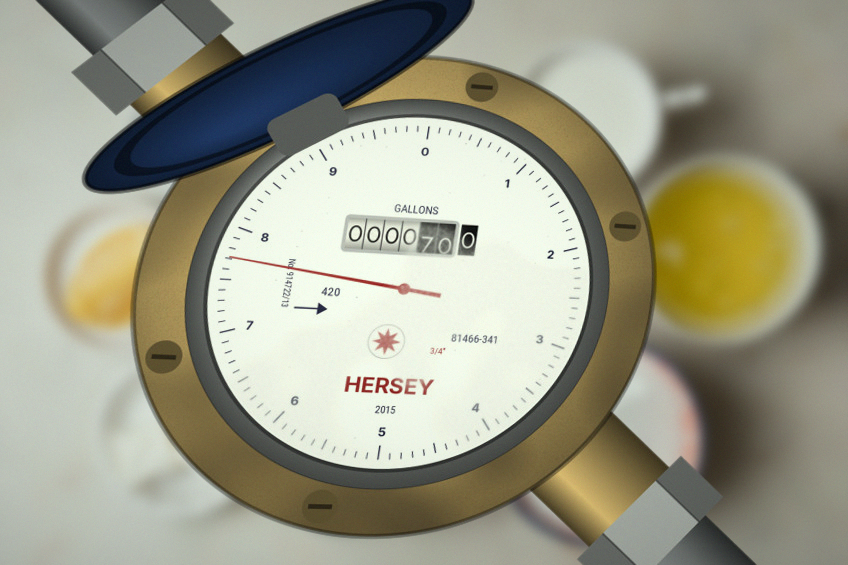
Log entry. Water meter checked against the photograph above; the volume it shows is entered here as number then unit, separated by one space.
697.7 gal
